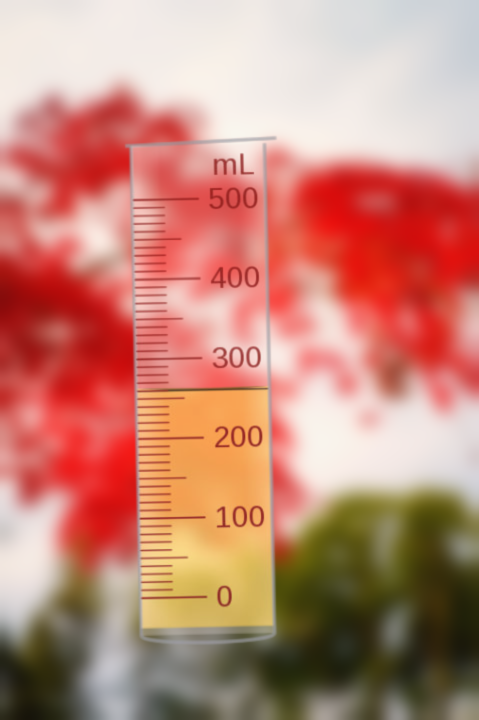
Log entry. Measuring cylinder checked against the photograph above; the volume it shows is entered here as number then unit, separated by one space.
260 mL
